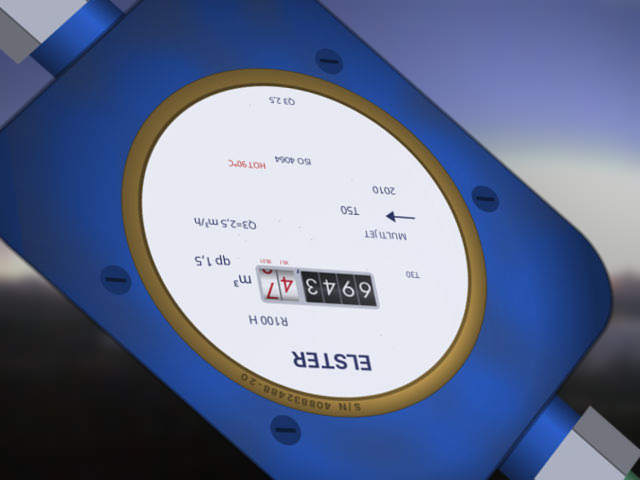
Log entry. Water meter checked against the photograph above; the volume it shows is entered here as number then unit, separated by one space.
6943.47 m³
